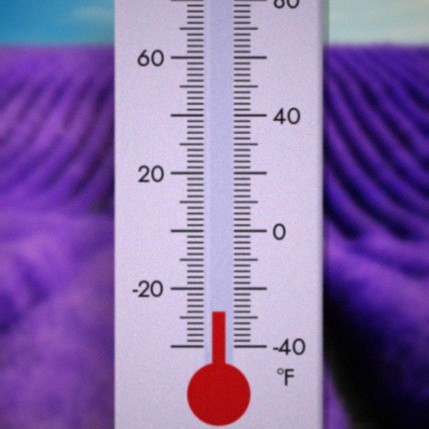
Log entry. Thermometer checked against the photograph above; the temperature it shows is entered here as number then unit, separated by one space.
-28 °F
